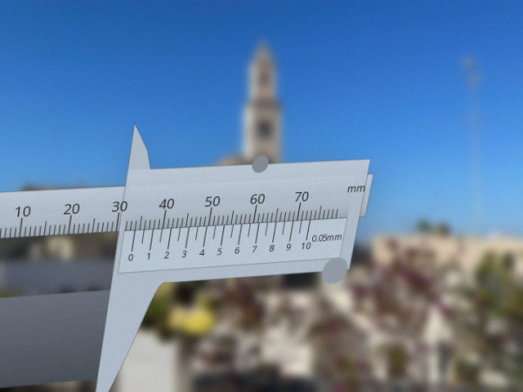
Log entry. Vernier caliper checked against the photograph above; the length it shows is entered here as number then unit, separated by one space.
34.0 mm
